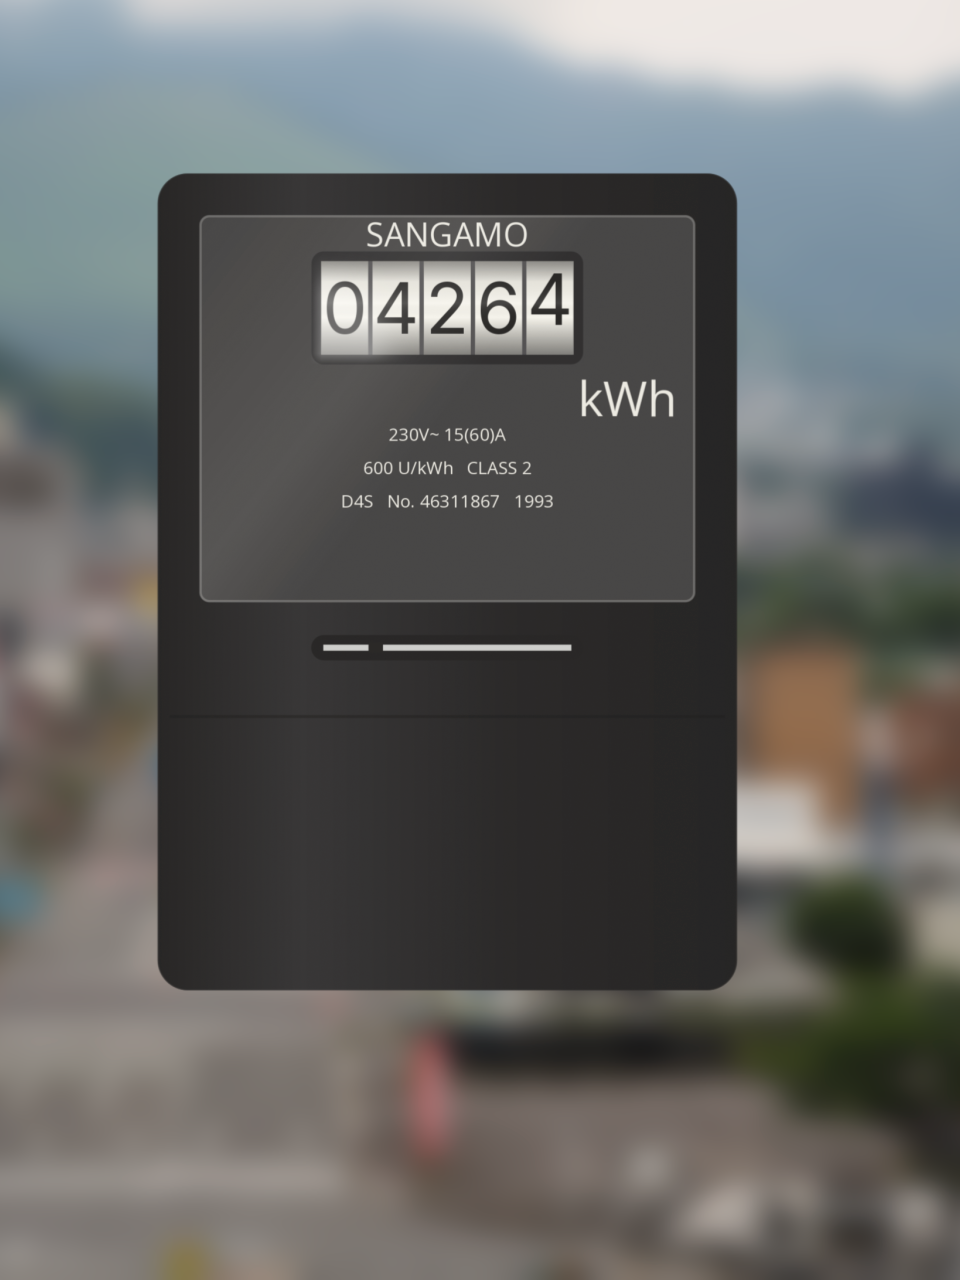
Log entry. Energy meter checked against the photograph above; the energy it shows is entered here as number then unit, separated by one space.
4264 kWh
